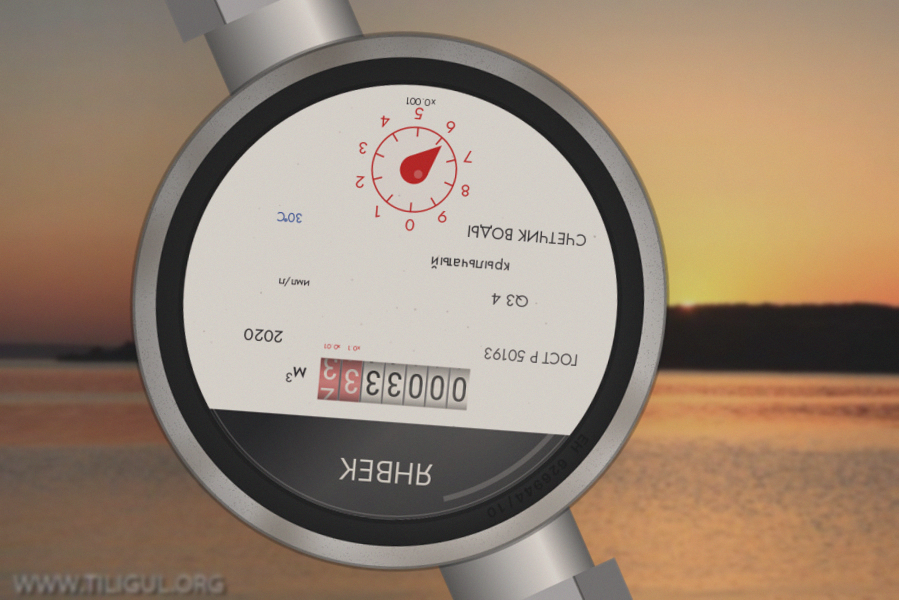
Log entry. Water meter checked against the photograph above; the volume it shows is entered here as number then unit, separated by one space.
33.326 m³
